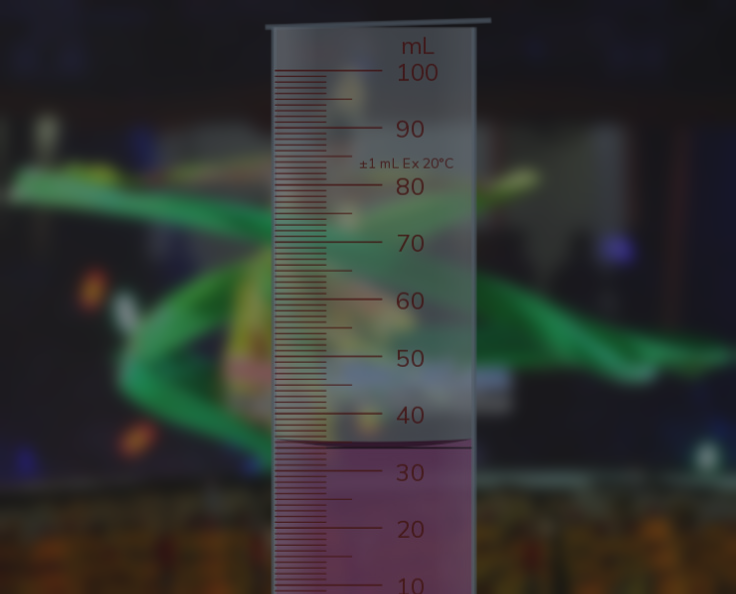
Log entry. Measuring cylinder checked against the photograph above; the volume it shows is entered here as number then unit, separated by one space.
34 mL
